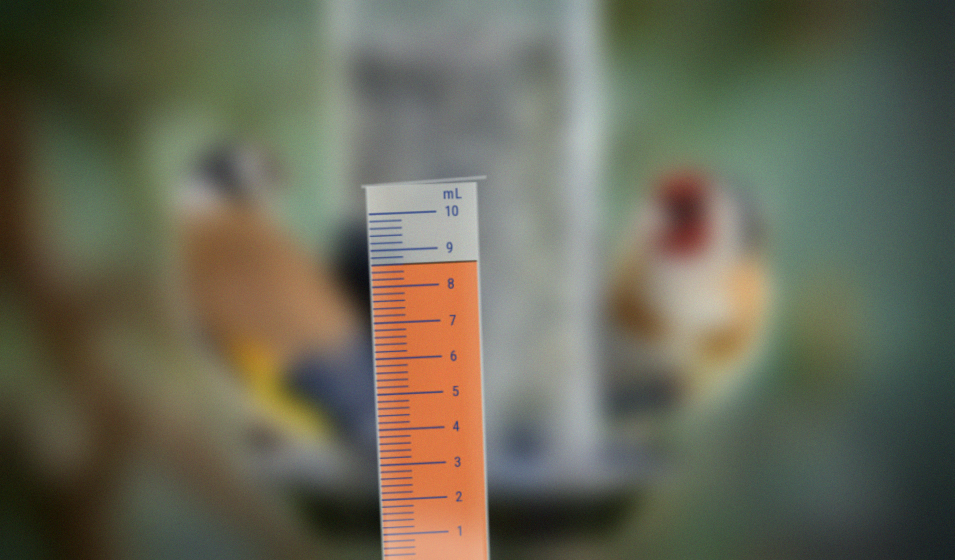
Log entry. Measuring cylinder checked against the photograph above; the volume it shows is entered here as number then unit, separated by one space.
8.6 mL
